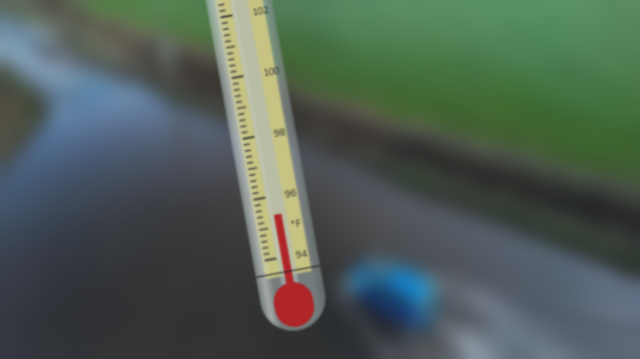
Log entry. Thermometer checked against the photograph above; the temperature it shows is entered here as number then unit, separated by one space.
95.4 °F
